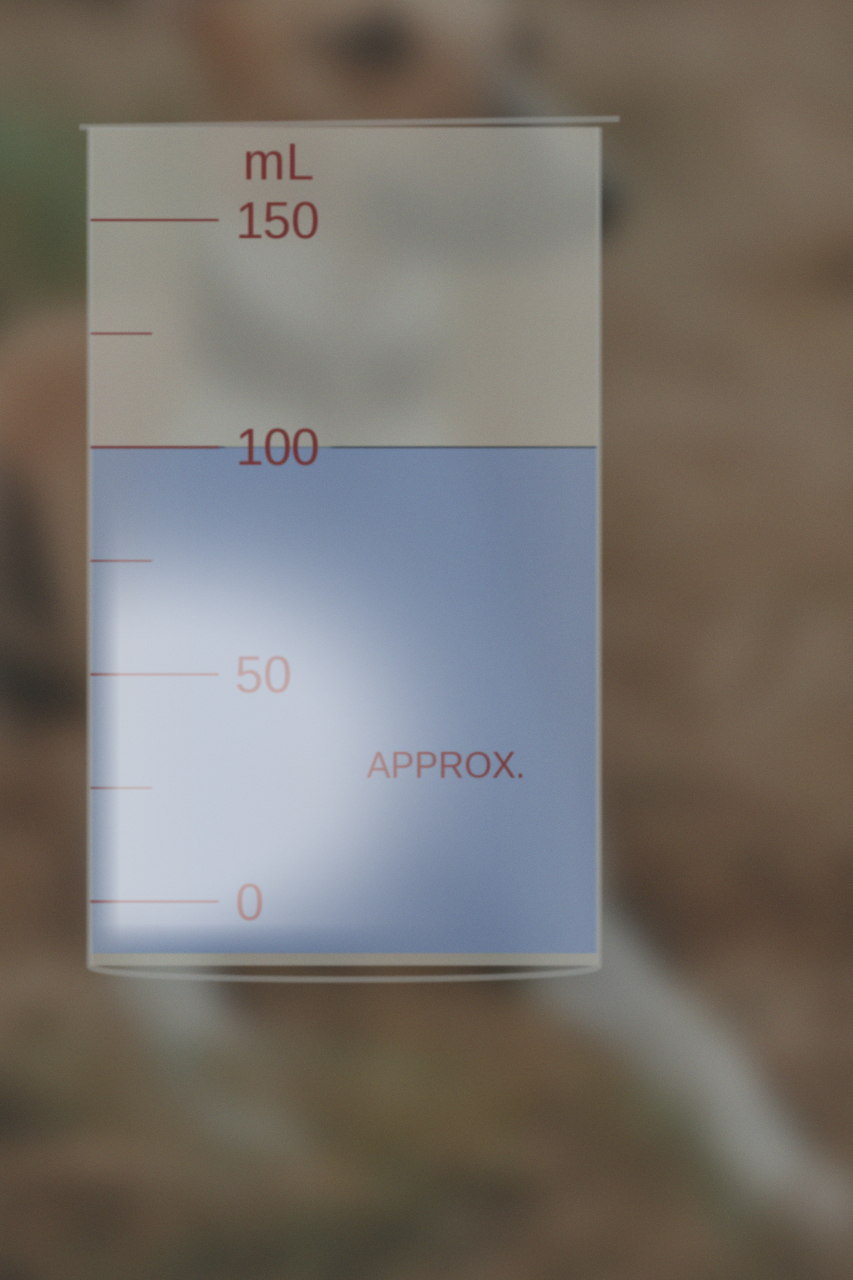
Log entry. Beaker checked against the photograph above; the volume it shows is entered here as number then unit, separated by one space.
100 mL
